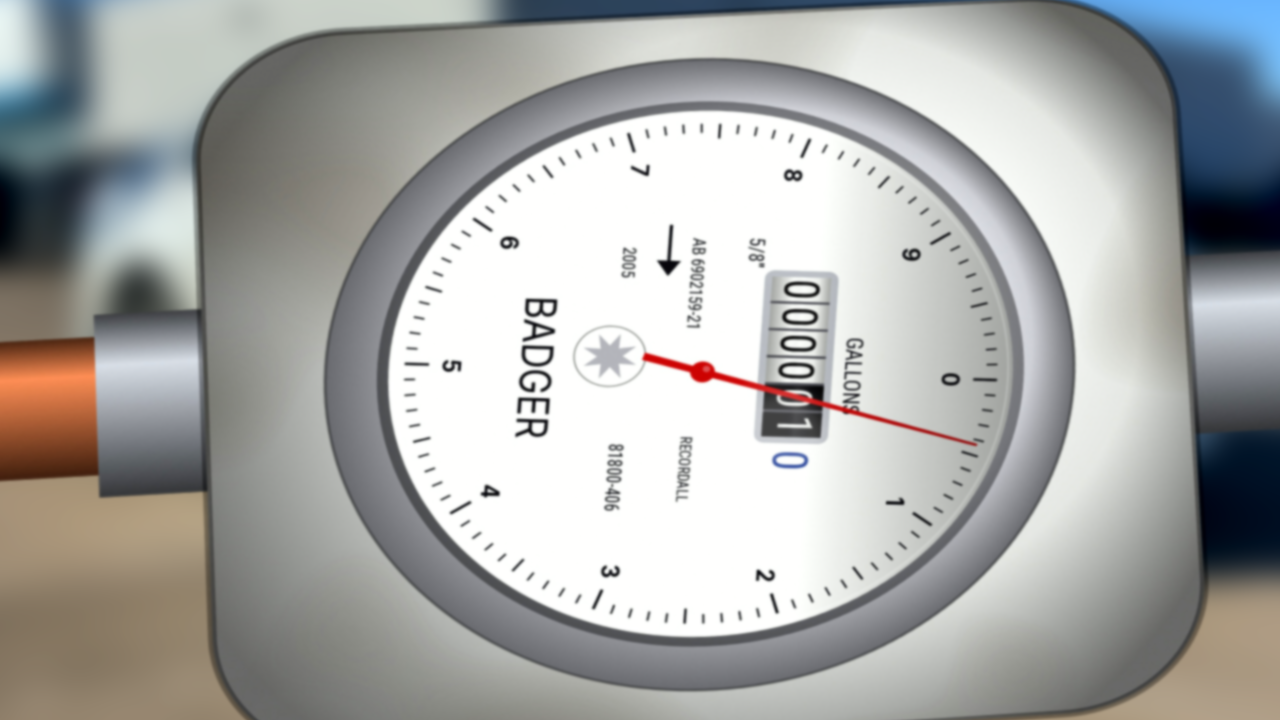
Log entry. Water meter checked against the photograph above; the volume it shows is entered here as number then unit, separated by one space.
10.4 gal
